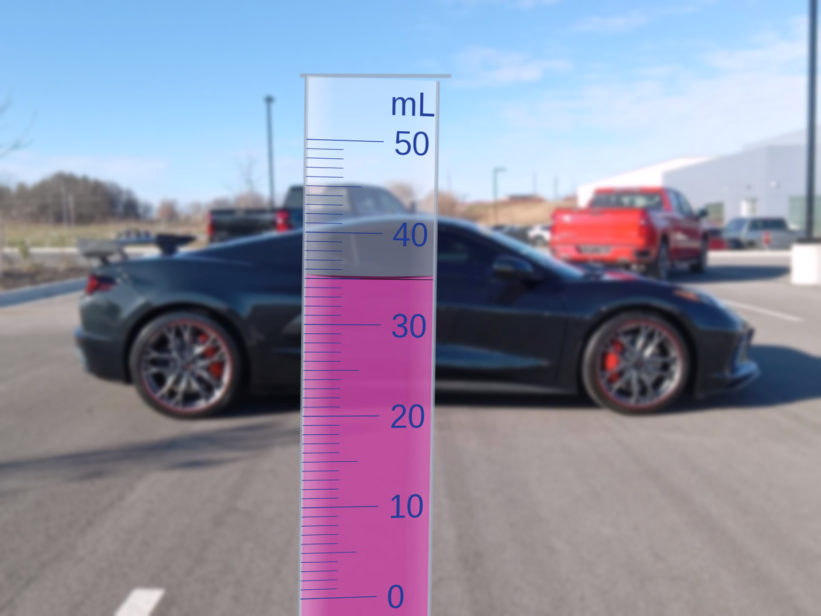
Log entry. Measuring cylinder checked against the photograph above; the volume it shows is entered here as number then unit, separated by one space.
35 mL
